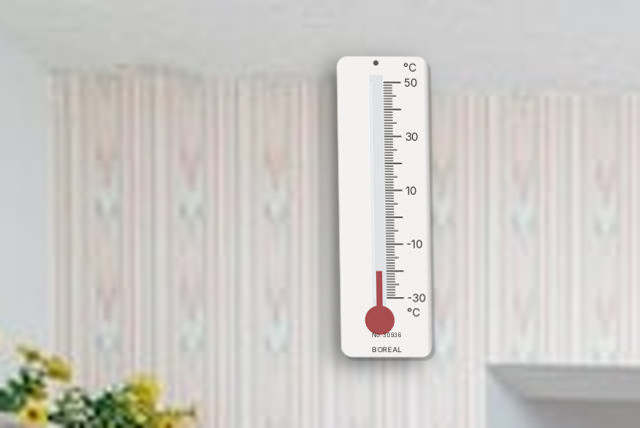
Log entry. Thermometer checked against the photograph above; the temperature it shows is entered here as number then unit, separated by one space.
-20 °C
